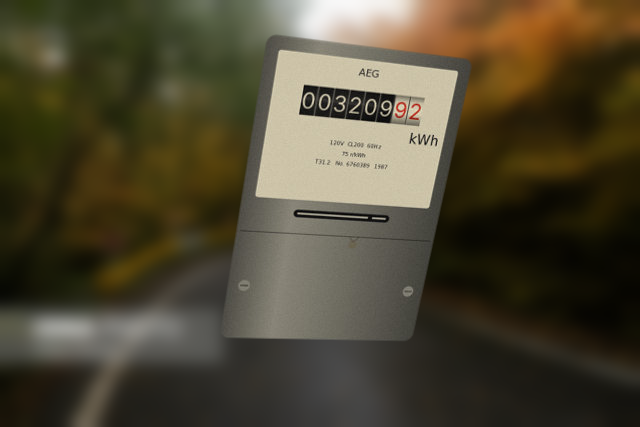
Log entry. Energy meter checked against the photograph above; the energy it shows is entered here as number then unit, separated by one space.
3209.92 kWh
